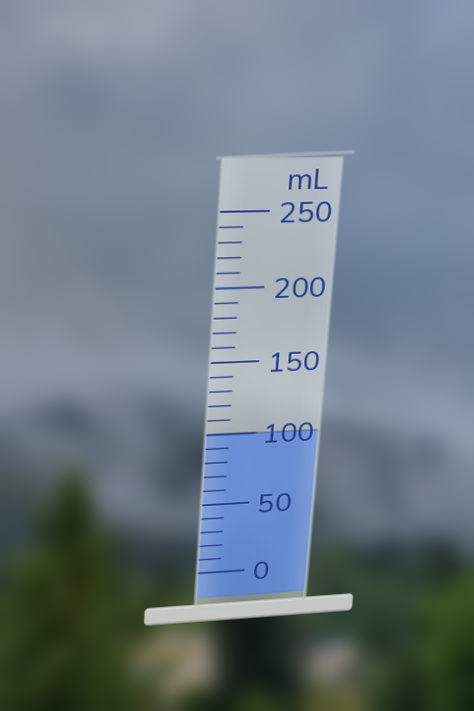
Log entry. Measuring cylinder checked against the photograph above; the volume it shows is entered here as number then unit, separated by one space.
100 mL
